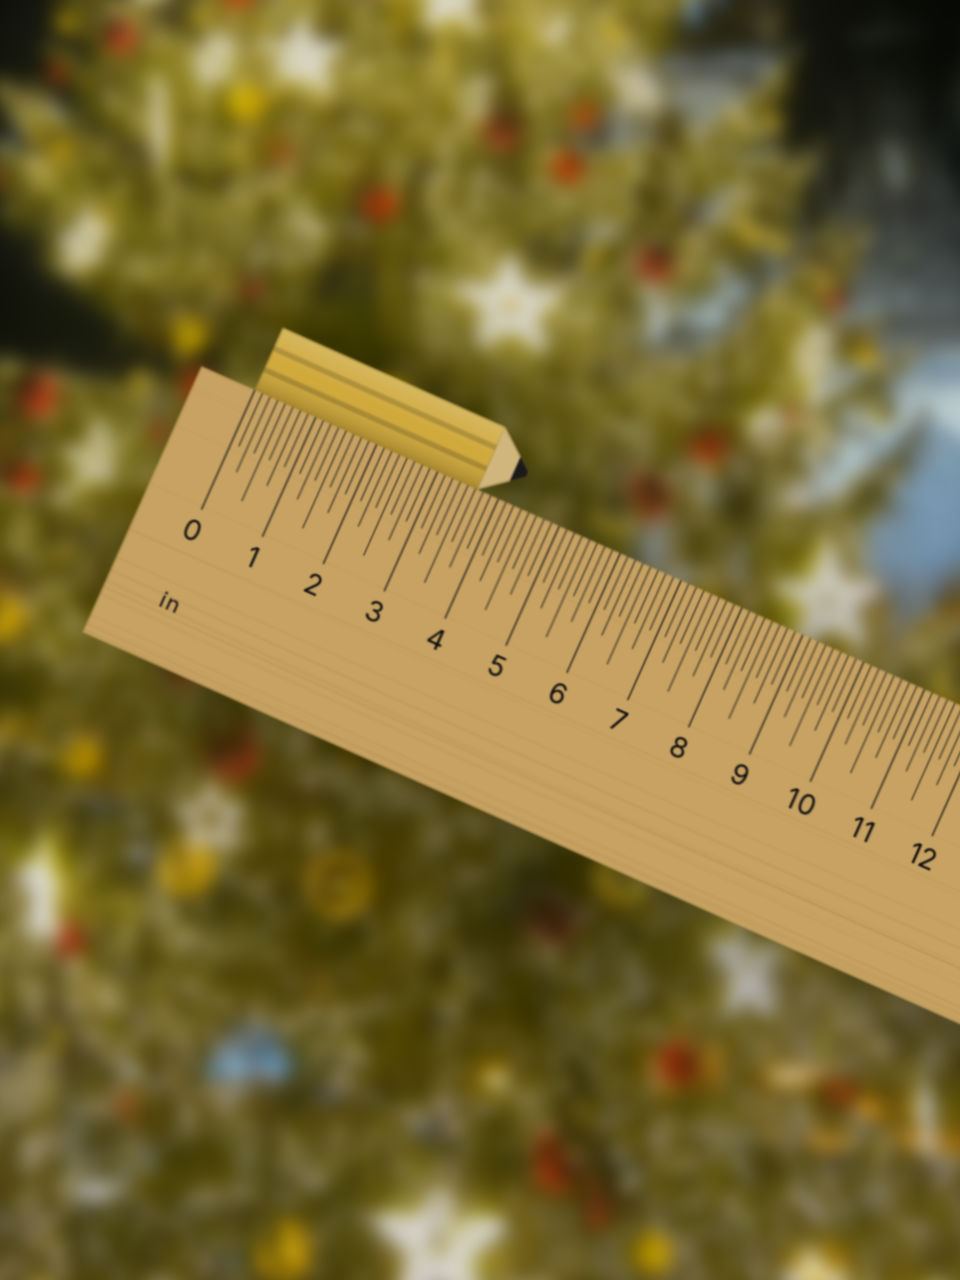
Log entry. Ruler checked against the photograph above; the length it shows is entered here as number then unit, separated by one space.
4.25 in
